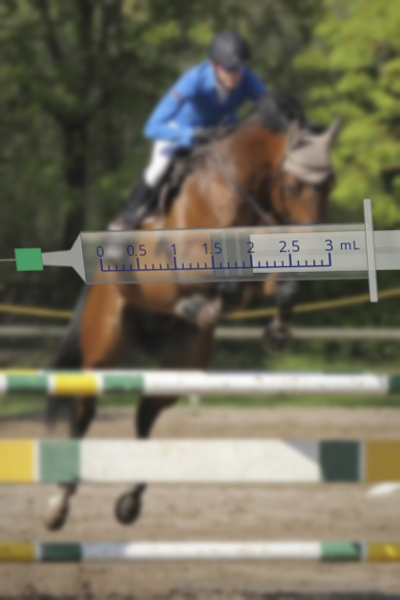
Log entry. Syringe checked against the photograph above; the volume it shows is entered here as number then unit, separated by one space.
1.5 mL
